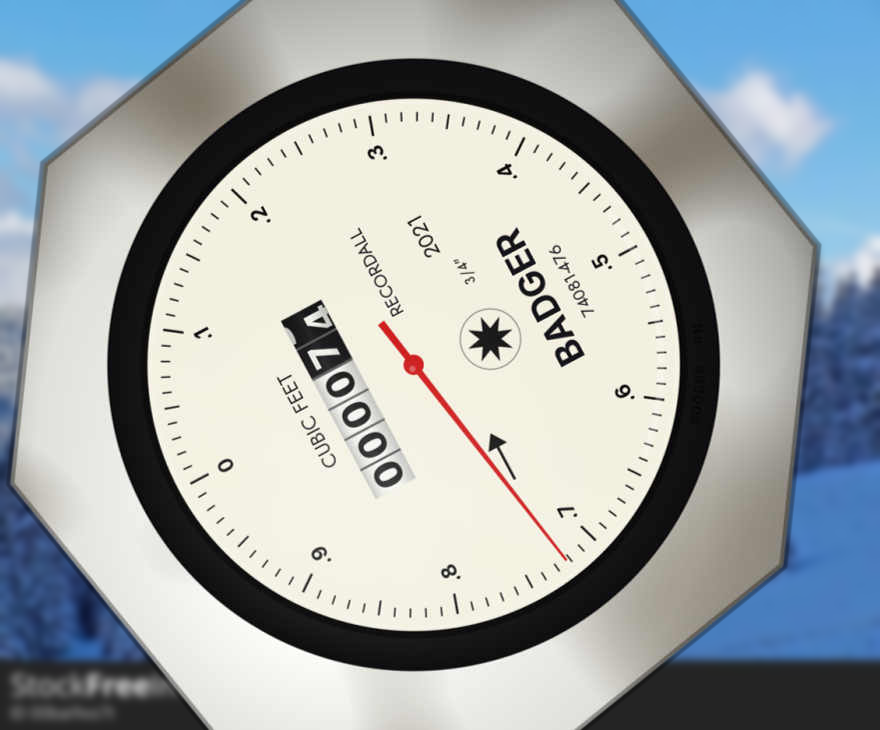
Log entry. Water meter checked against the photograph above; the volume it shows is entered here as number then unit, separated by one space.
73.72 ft³
